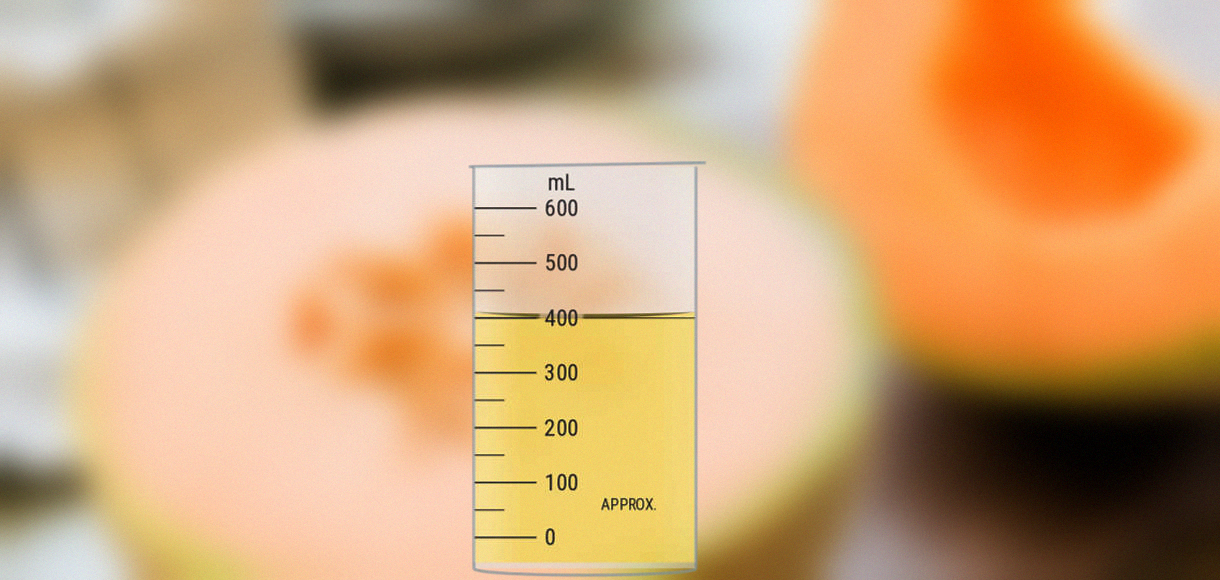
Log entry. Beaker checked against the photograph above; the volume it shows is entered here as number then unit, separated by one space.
400 mL
